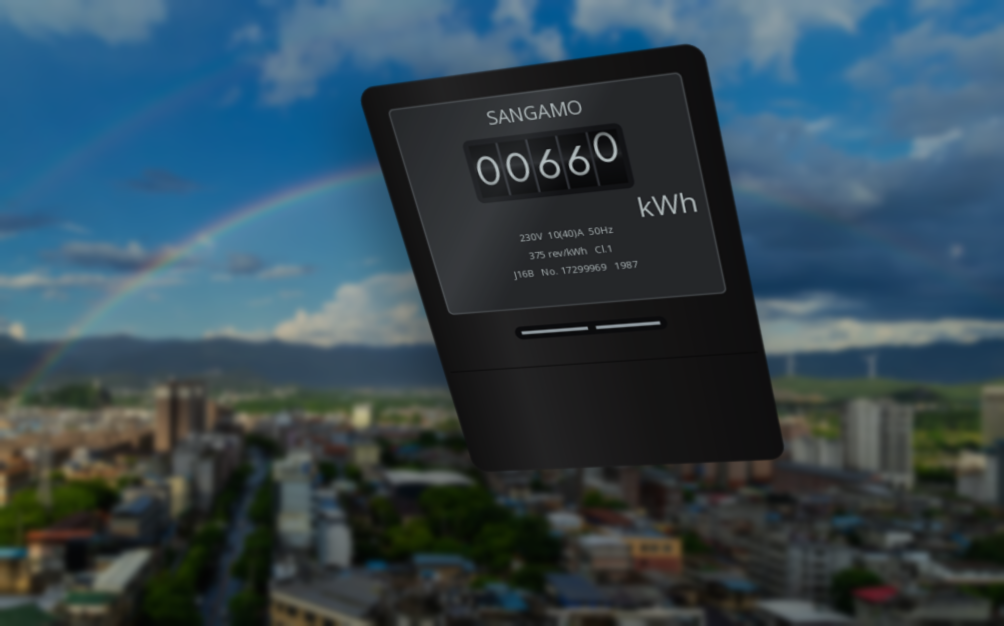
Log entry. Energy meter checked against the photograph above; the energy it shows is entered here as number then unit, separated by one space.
660 kWh
